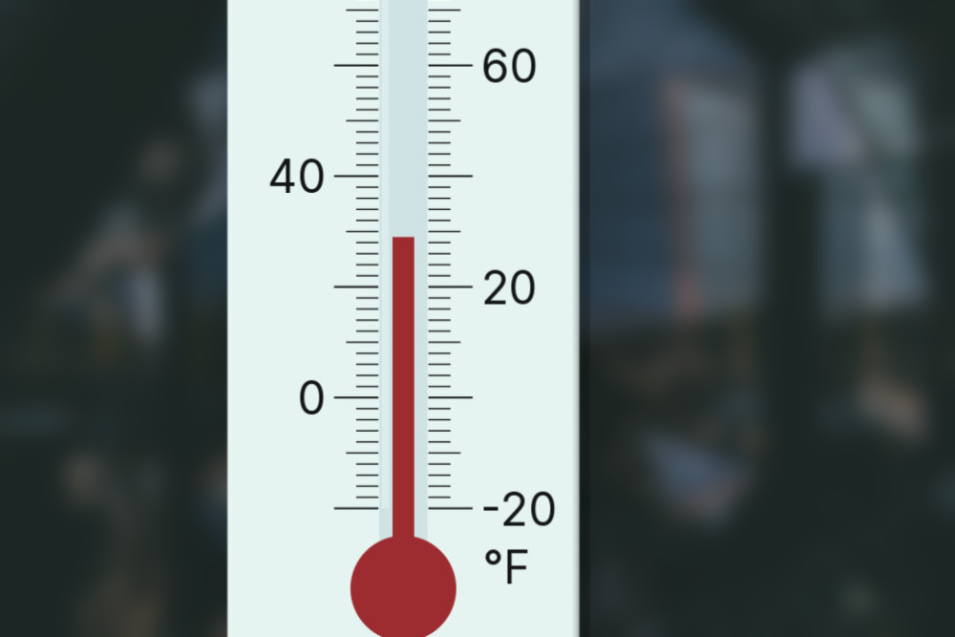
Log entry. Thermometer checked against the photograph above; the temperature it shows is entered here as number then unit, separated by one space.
29 °F
